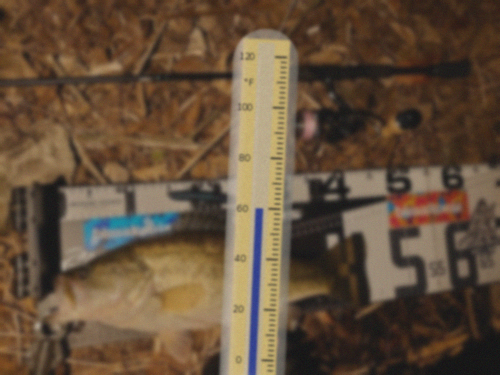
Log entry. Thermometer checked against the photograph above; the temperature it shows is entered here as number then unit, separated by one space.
60 °F
